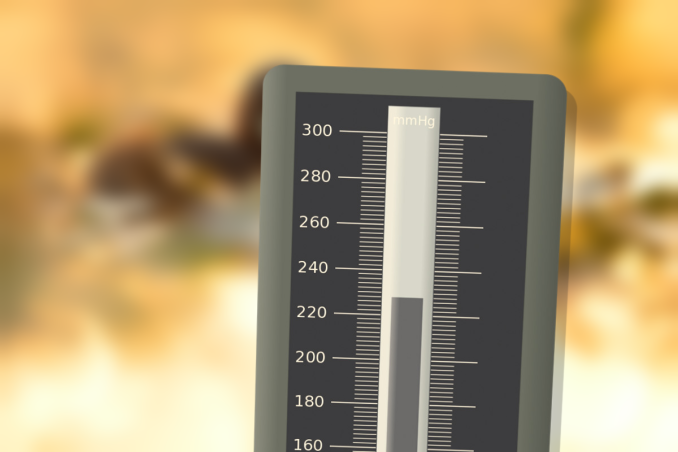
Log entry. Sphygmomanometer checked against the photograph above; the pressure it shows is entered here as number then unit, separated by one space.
228 mmHg
